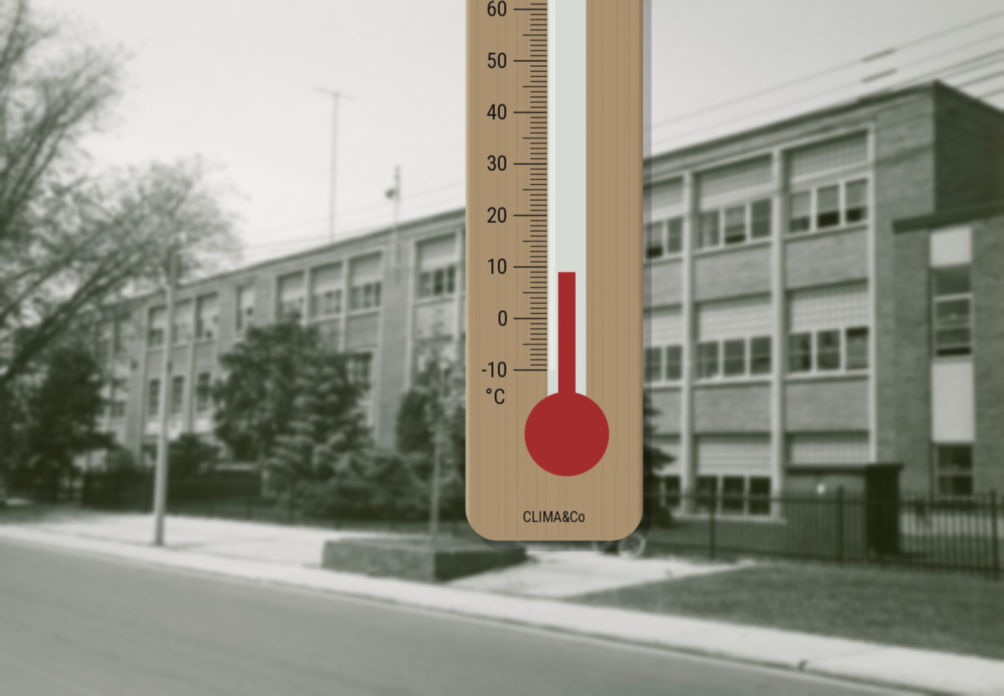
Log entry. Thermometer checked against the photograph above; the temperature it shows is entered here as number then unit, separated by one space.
9 °C
